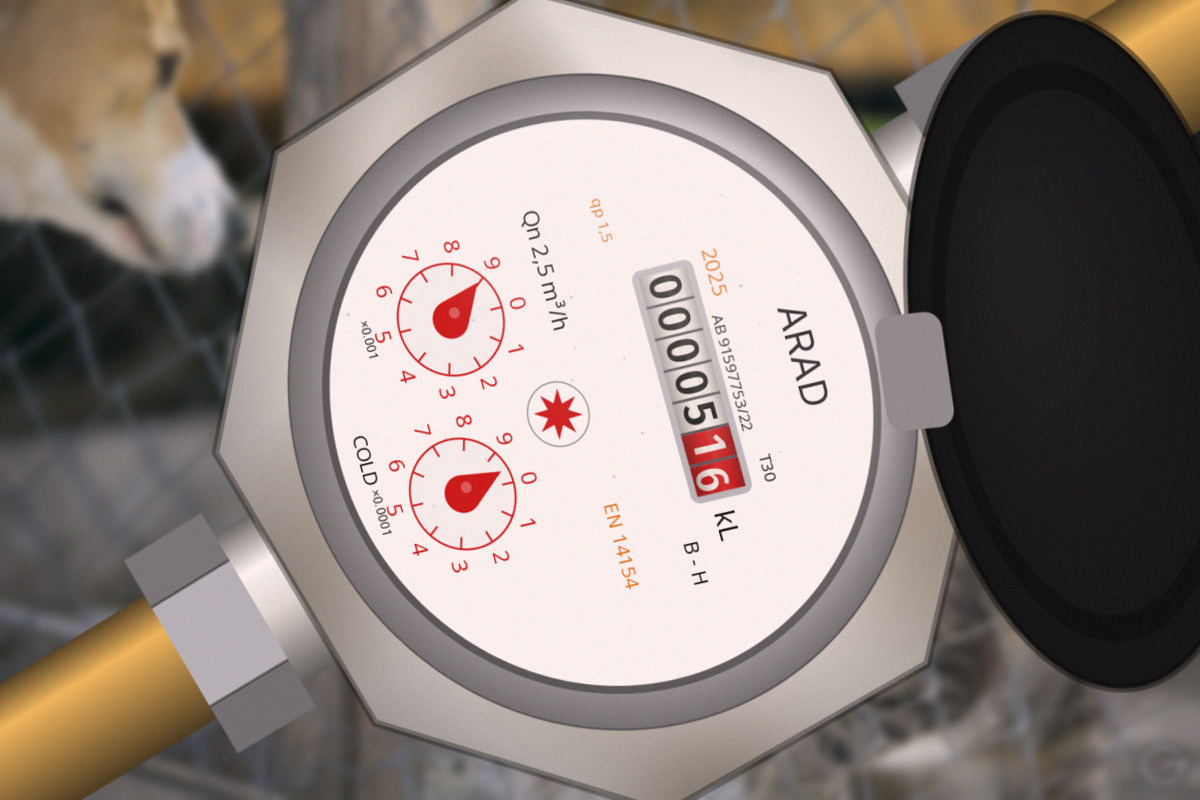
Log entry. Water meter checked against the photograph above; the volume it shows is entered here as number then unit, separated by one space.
5.1589 kL
